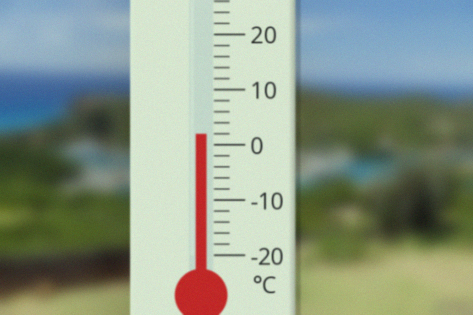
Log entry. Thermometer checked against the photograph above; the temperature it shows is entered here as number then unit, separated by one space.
2 °C
